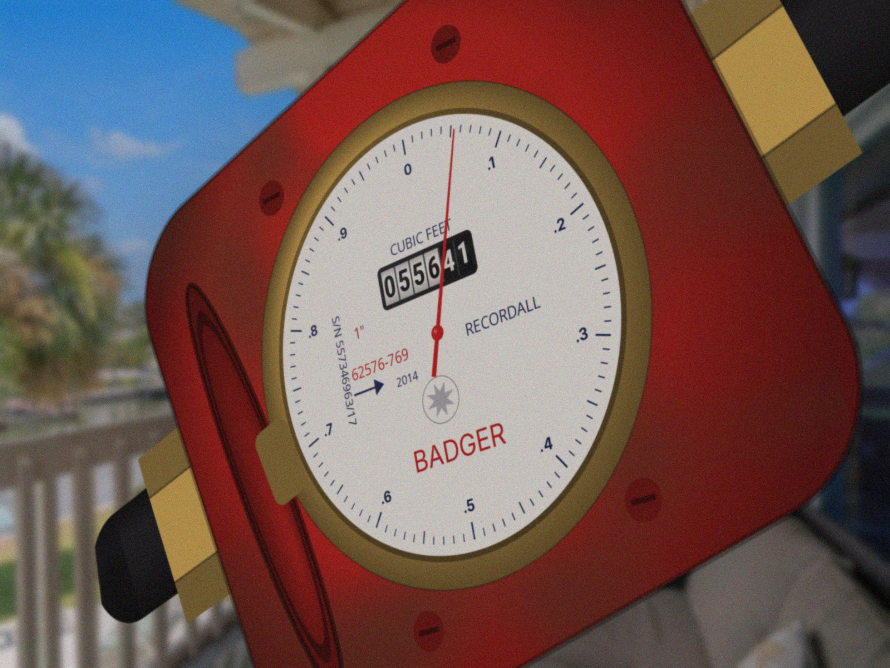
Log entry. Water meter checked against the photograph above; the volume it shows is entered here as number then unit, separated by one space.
55641.05 ft³
